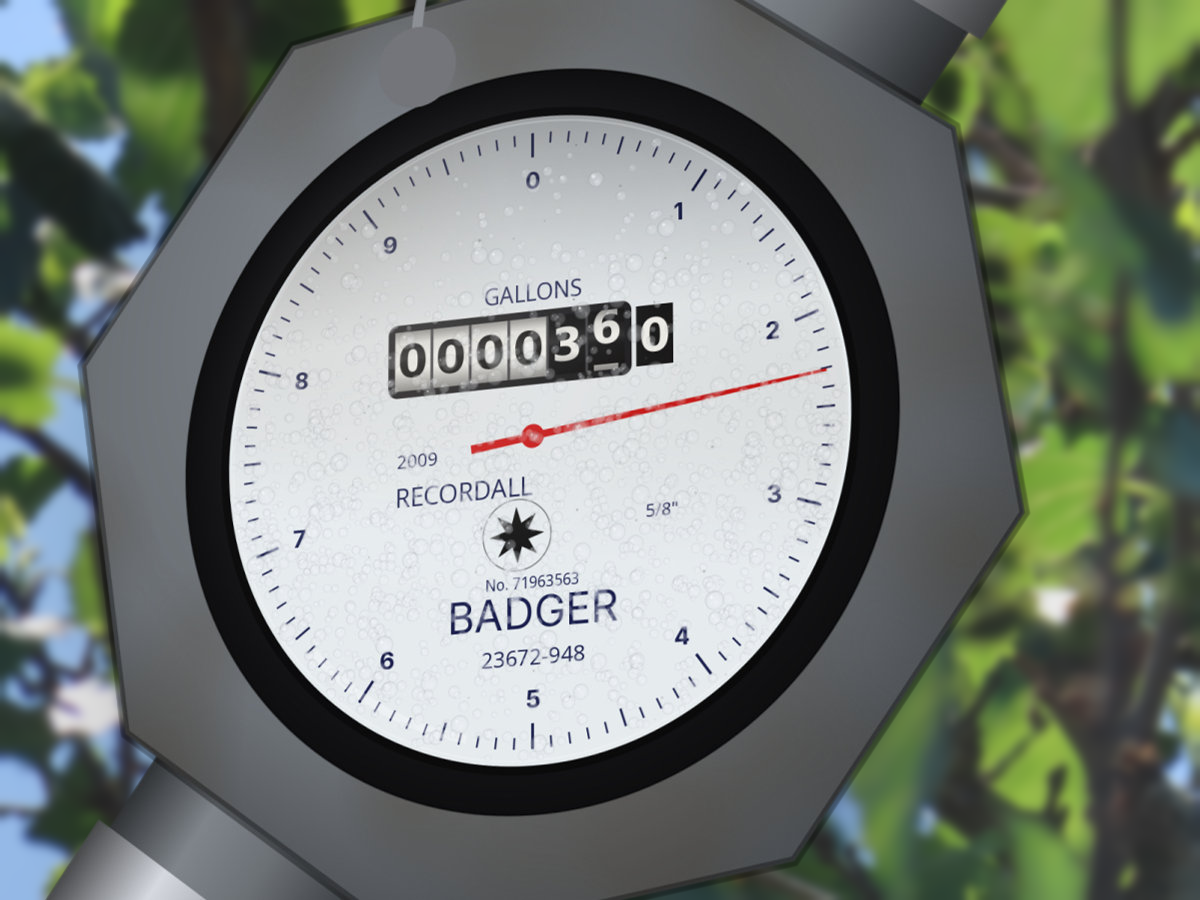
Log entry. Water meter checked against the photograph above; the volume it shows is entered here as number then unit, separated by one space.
362.3 gal
